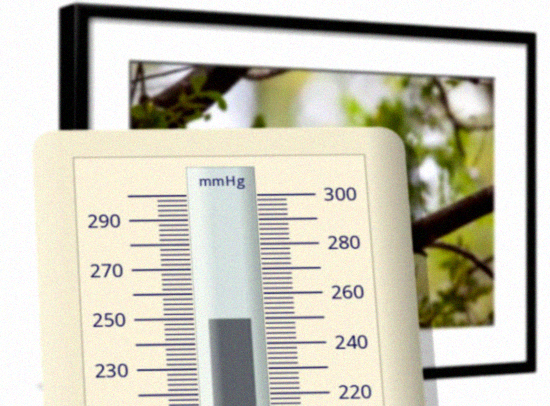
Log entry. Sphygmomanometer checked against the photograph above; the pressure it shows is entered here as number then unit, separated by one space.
250 mmHg
